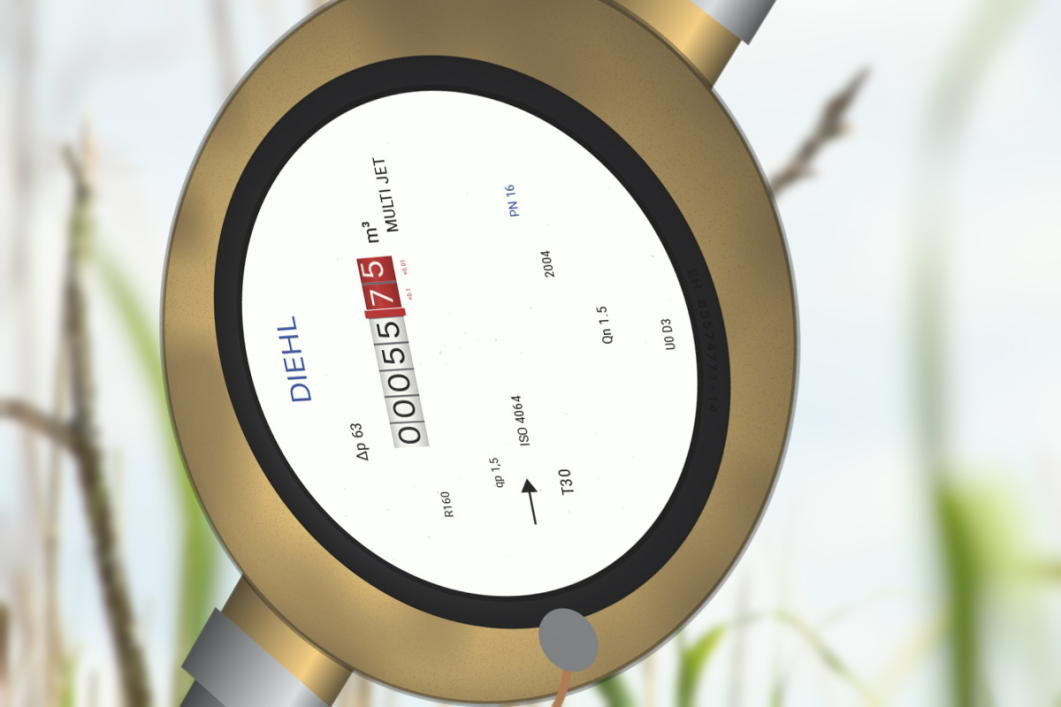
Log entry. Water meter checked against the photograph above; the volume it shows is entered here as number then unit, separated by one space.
55.75 m³
